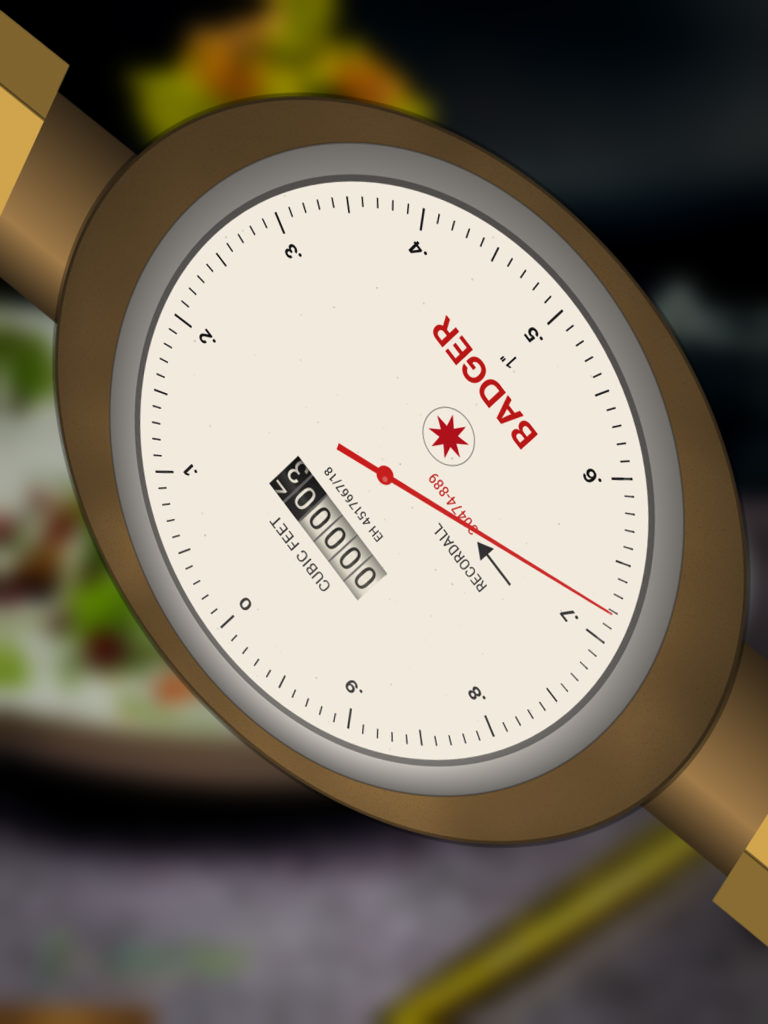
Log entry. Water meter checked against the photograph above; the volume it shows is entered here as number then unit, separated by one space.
2.68 ft³
